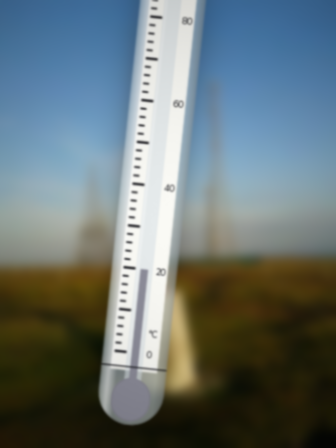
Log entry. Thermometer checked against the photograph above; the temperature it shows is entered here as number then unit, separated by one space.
20 °C
